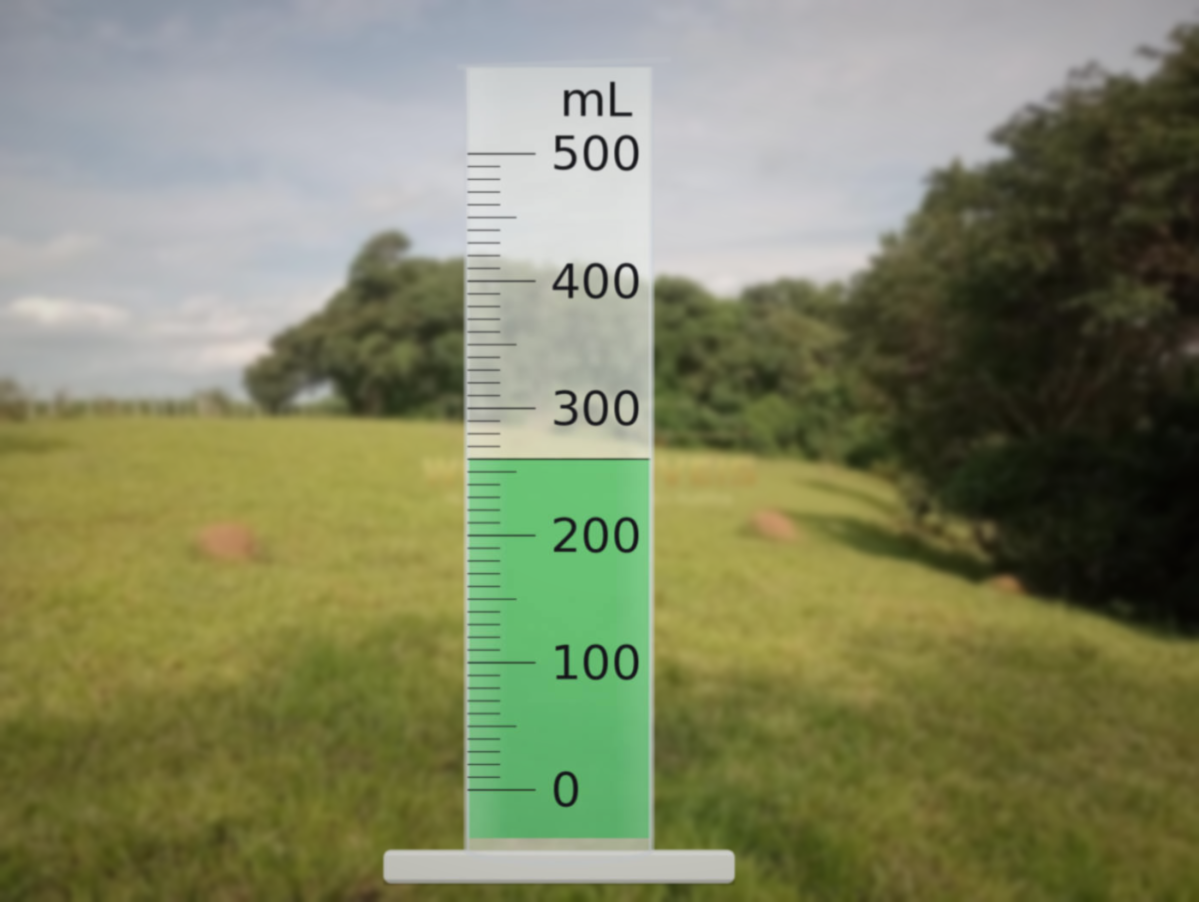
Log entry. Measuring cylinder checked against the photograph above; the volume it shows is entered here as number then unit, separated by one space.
260 mL
